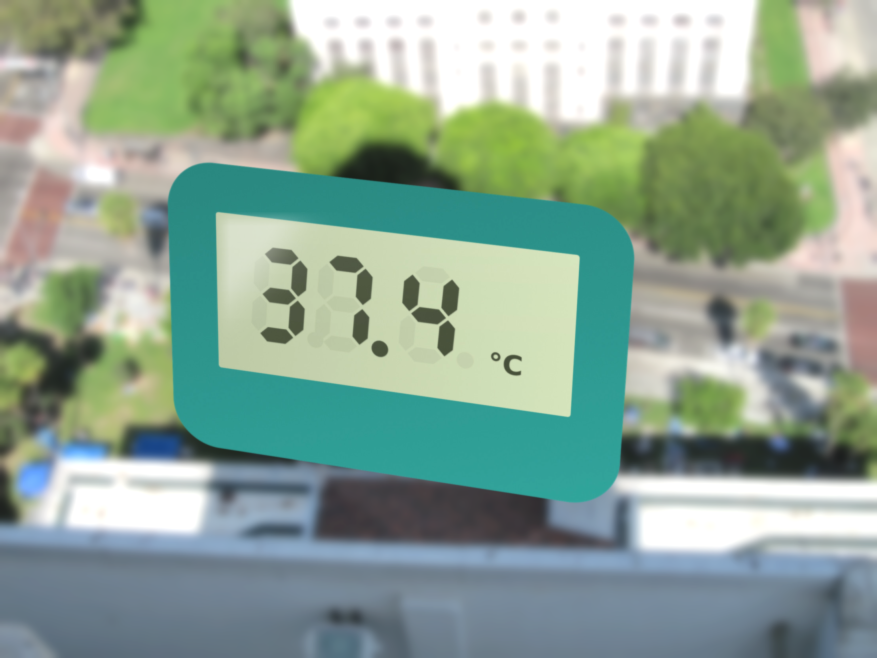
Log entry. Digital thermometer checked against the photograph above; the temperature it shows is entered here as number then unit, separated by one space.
37.4 °C
